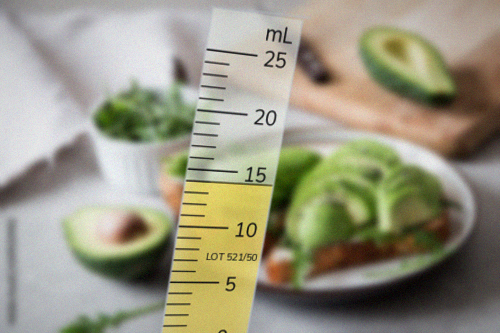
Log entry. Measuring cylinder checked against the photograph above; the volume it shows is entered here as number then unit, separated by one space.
14 mL
